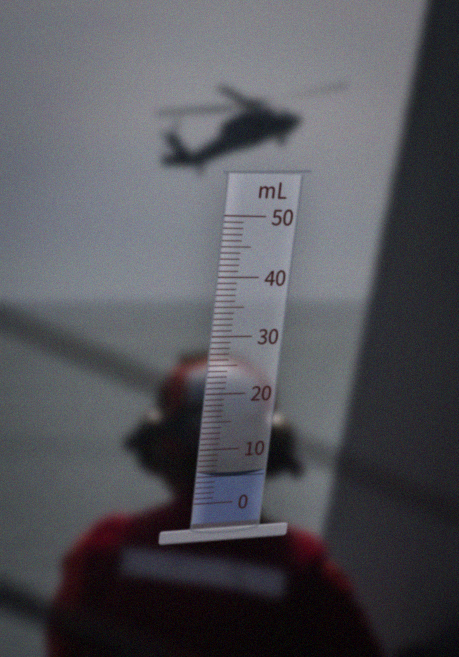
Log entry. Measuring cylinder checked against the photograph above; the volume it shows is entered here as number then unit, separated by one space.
5 mL
